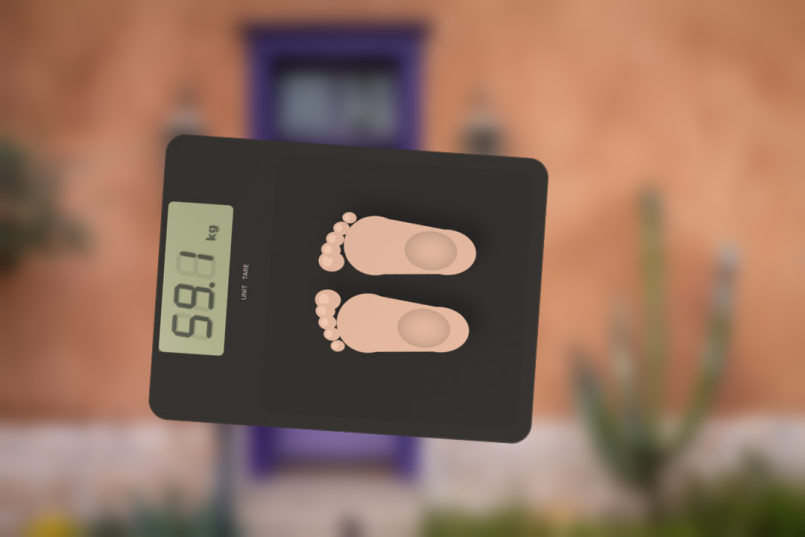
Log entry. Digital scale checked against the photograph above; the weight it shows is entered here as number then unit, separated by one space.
59.1 kg
